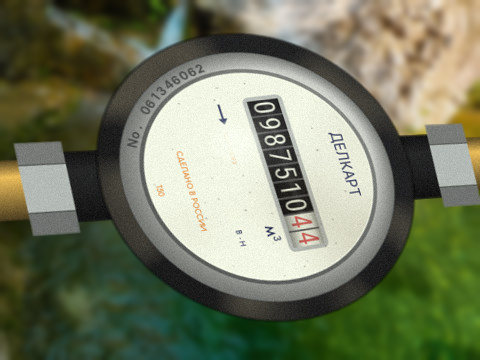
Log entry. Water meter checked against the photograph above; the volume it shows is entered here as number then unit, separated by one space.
987510.44 m³
